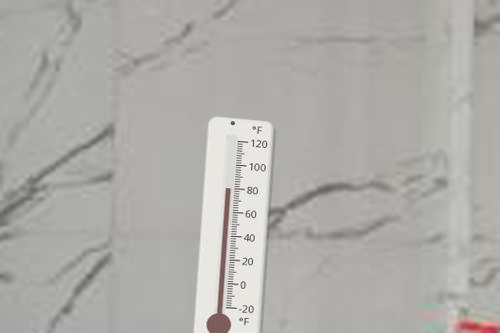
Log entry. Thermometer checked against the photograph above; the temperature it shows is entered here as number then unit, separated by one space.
80 °F
